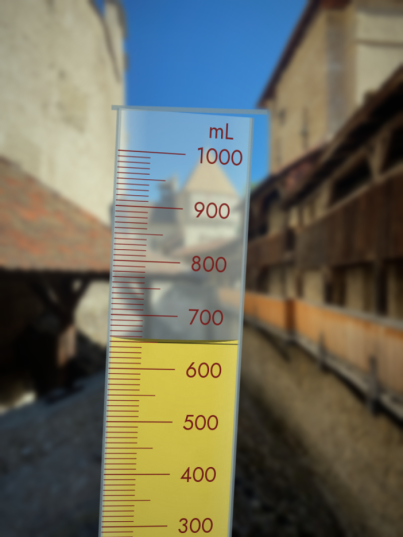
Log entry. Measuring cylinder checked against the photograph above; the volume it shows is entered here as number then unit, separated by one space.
650 mL
